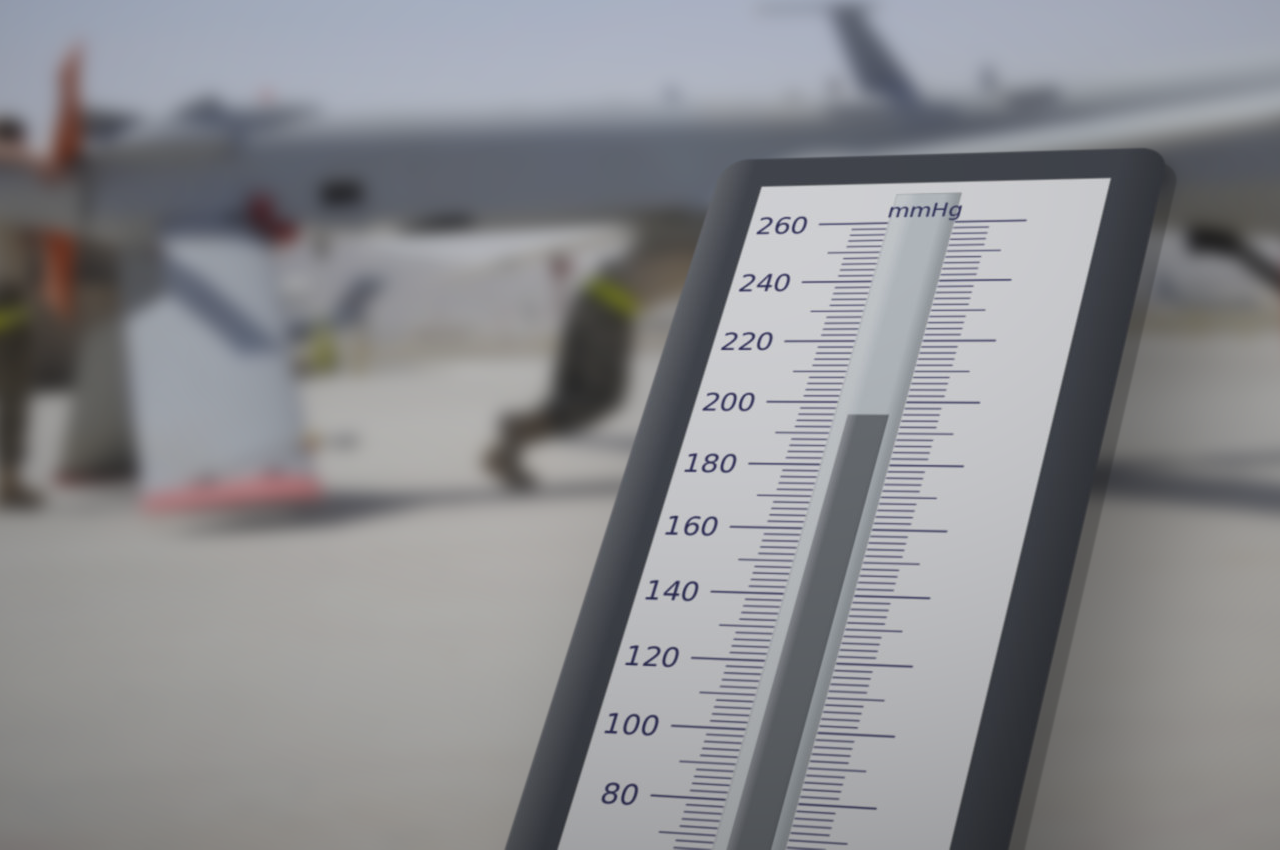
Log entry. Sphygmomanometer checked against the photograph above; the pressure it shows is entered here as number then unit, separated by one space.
196 mmHg
